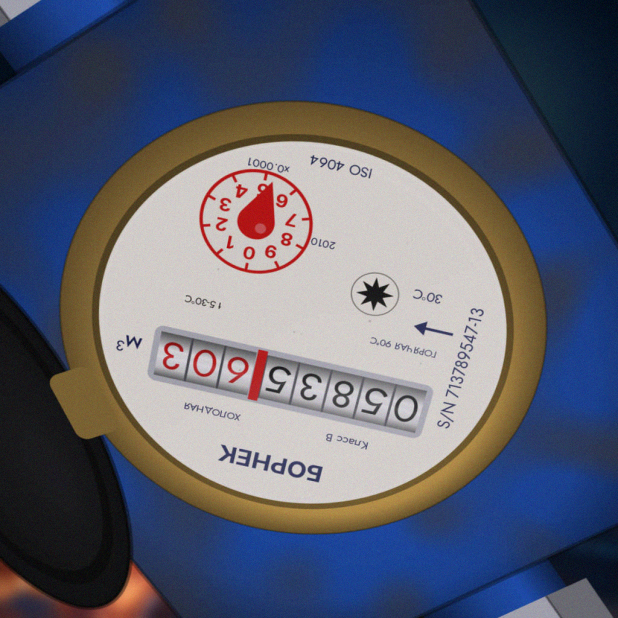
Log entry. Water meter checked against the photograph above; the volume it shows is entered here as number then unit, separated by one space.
5835.6035 m³
